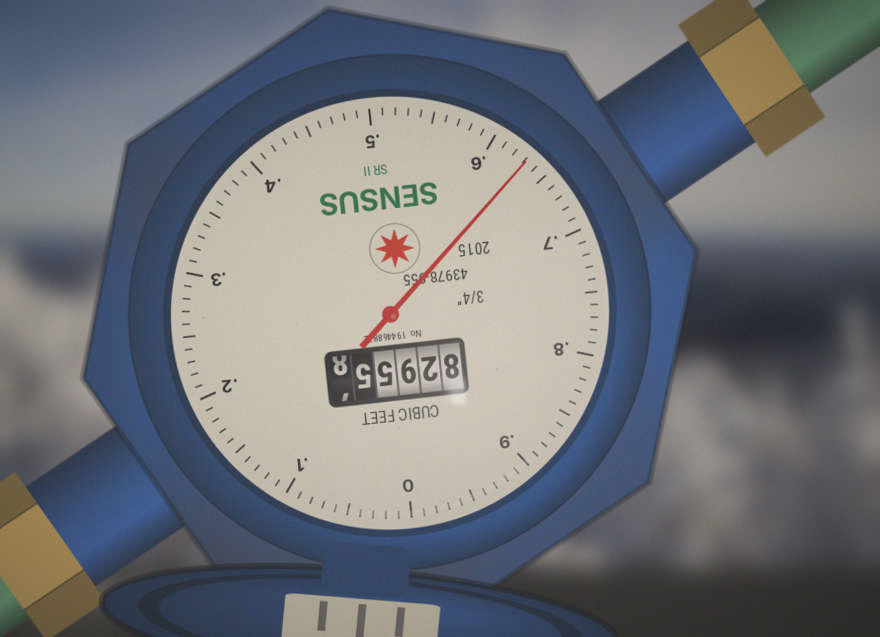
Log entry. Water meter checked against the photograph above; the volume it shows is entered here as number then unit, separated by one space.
829557.63 ft³
